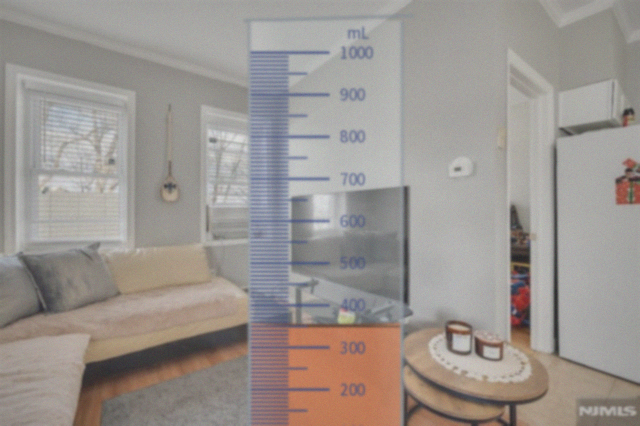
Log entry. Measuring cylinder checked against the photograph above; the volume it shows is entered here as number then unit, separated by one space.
350 mL
